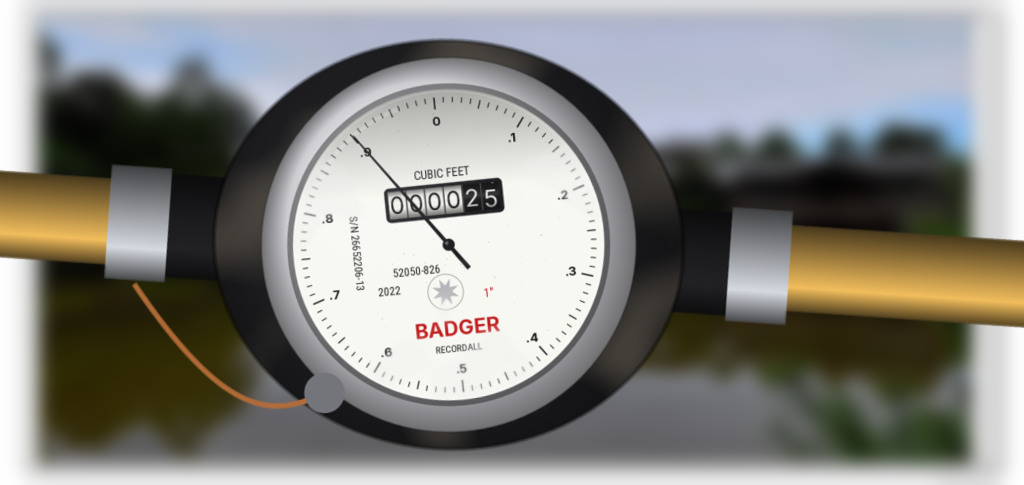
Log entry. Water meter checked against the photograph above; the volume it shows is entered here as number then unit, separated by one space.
24.90 ft³
